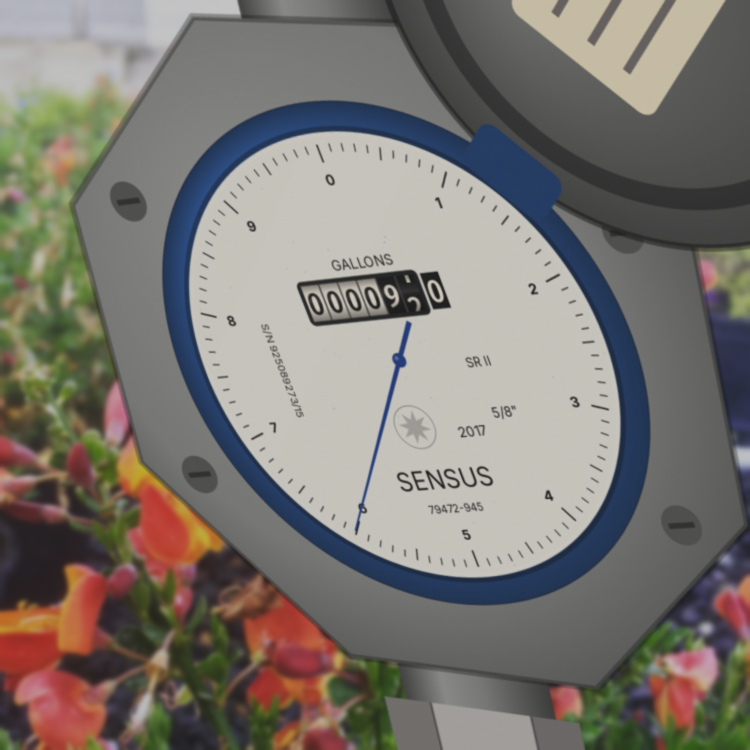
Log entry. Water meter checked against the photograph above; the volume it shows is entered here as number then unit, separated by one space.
916.0 gal
